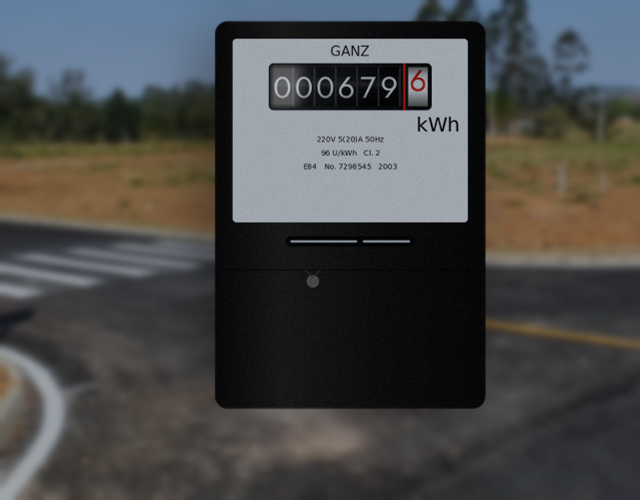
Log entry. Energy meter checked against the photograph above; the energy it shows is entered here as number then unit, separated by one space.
679.6 kWh
